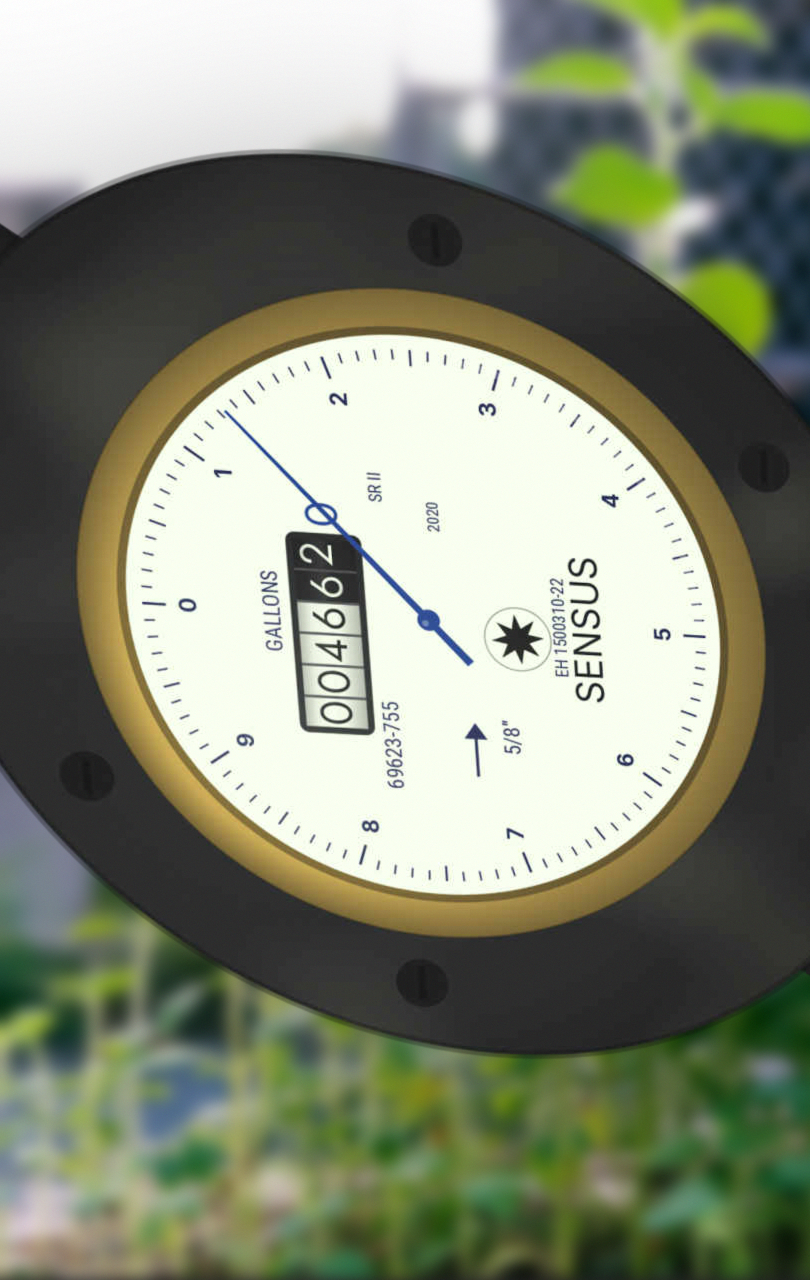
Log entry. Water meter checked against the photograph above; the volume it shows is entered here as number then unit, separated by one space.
46621.3 gal
